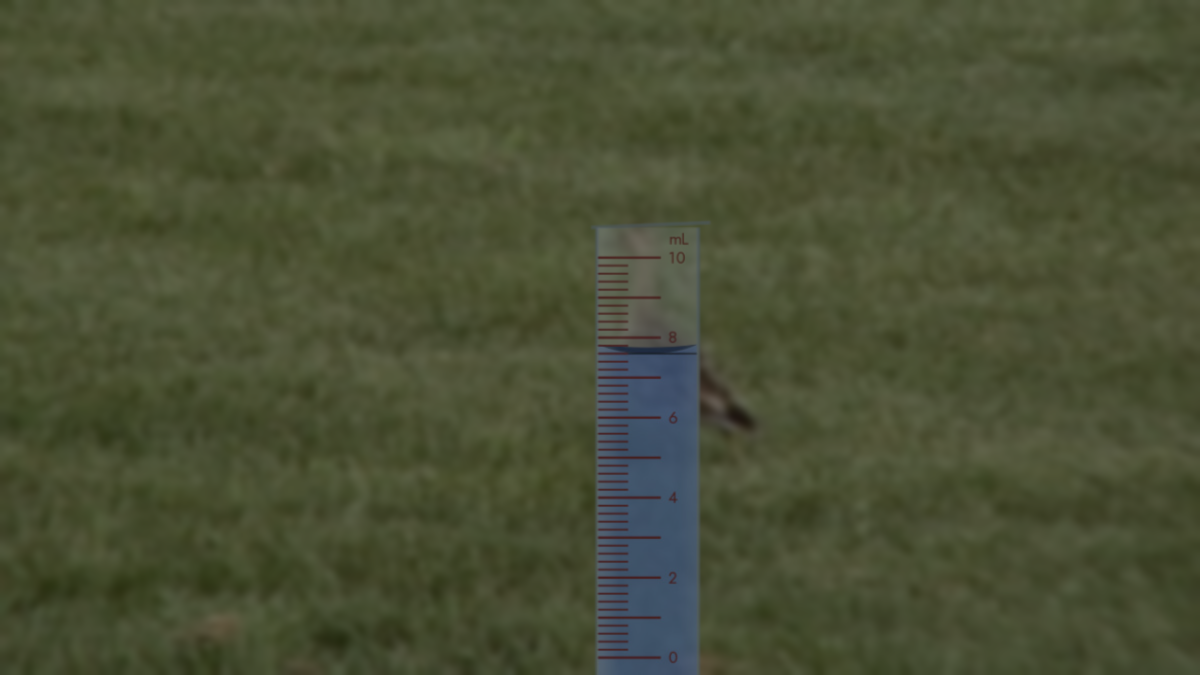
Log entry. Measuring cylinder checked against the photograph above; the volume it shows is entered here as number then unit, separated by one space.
7.6 mL
